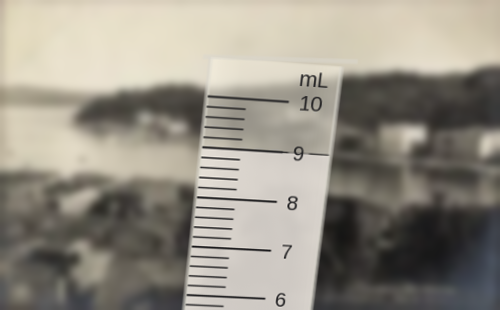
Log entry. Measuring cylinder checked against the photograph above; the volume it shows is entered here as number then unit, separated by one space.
9 mL
